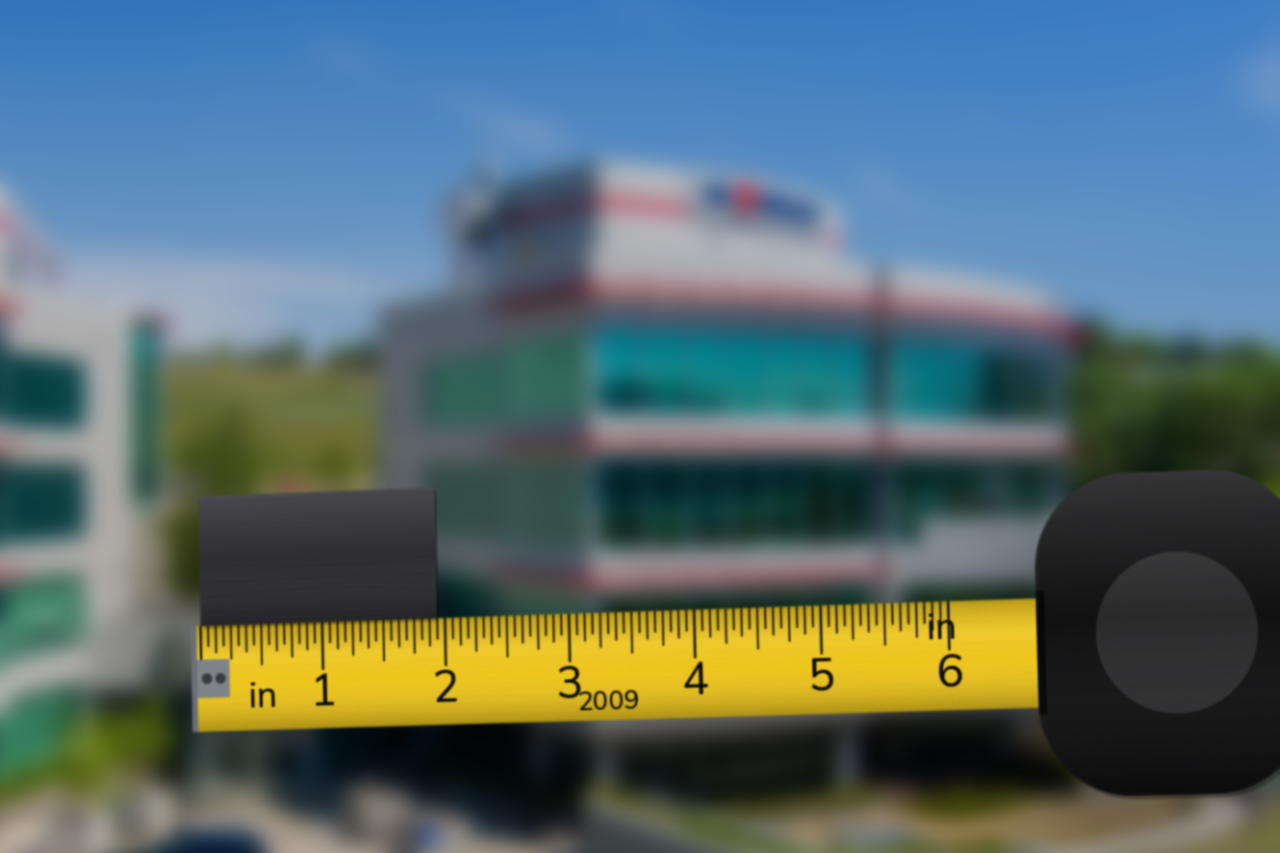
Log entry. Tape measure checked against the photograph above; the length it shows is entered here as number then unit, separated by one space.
1.9375 in
